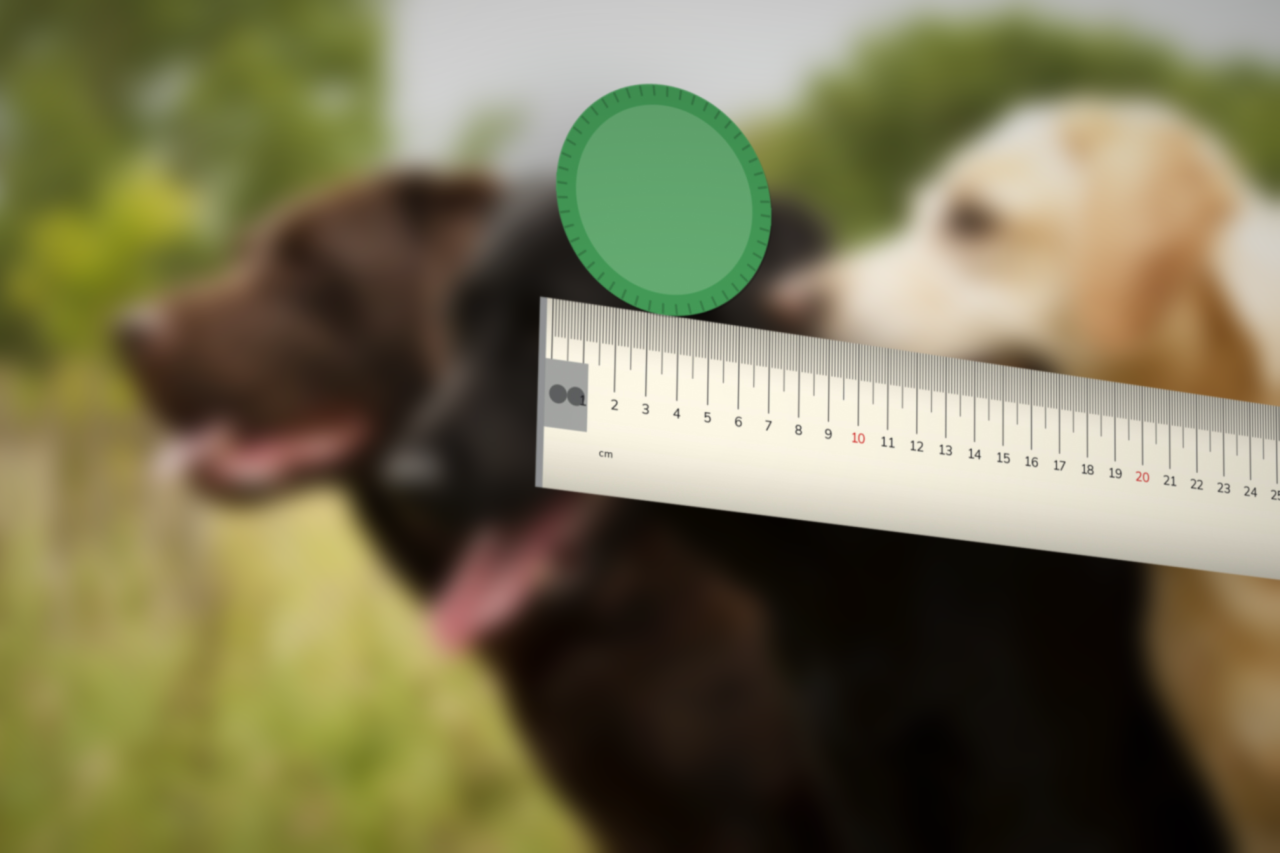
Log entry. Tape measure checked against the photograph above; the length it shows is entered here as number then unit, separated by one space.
7 cm
